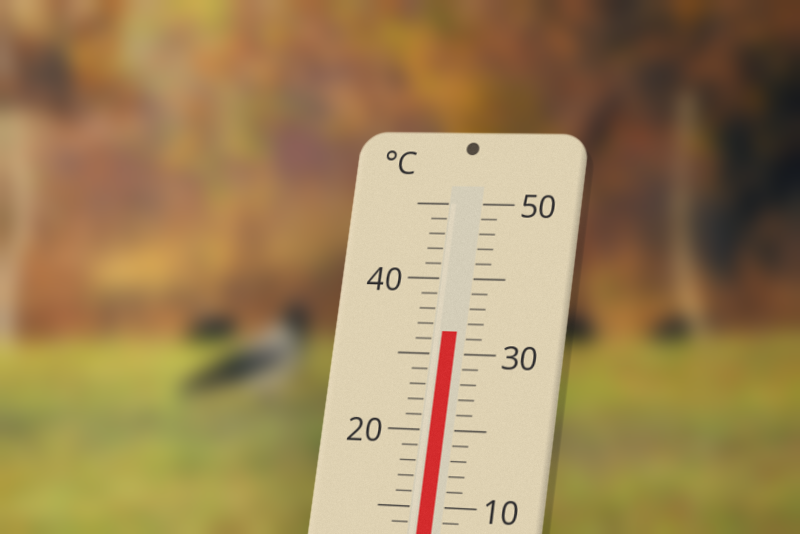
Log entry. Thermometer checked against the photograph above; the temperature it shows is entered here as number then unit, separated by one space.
33 °C
